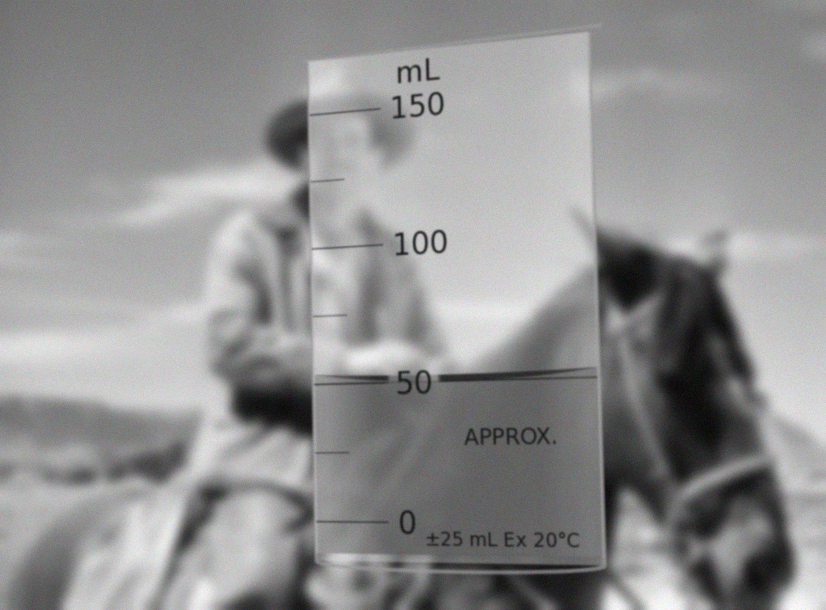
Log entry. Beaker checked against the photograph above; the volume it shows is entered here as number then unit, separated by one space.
50 mL
